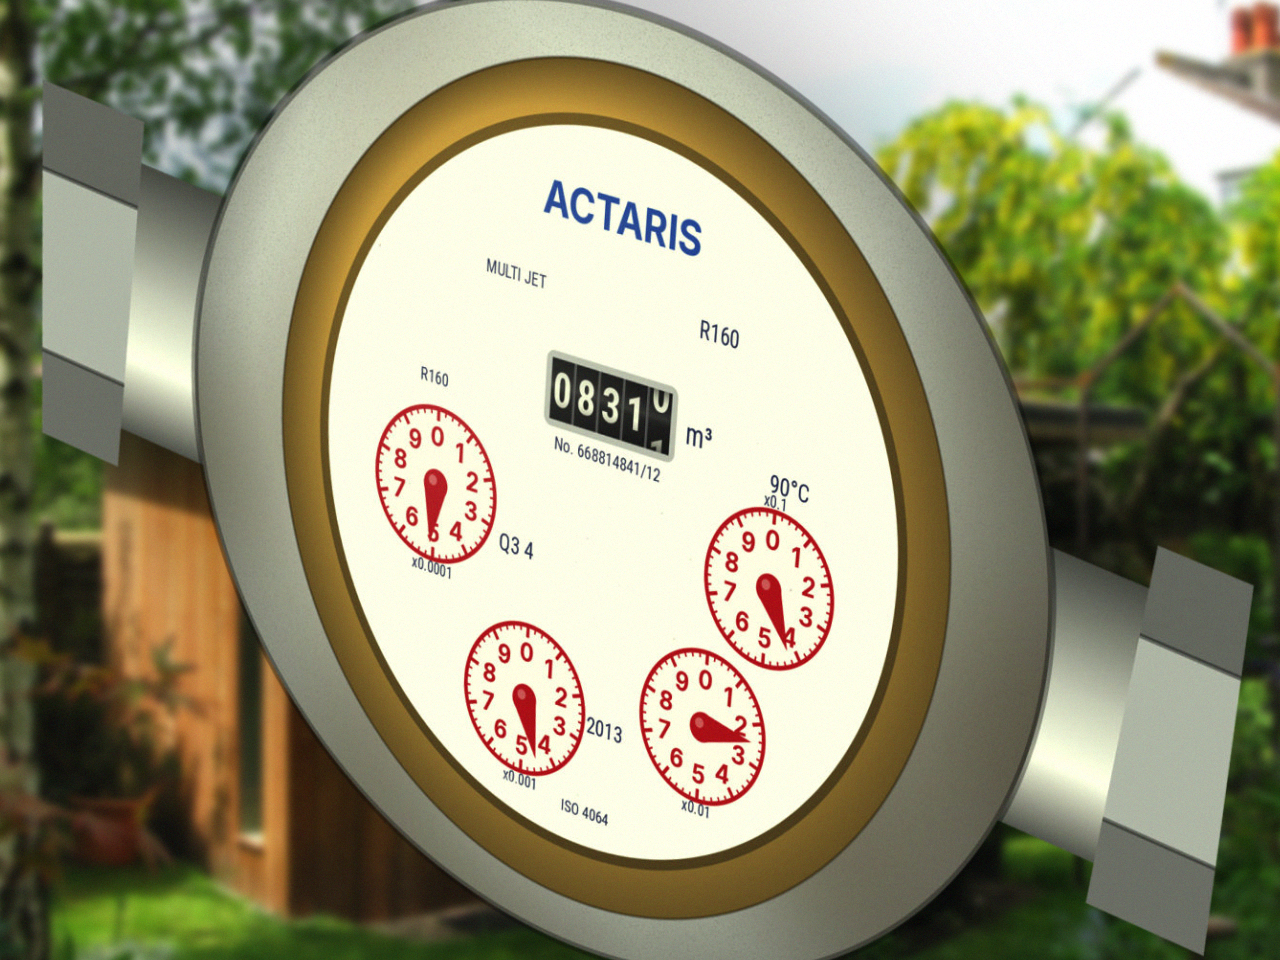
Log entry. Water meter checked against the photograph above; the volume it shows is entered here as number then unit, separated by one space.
8310.4245 m³
